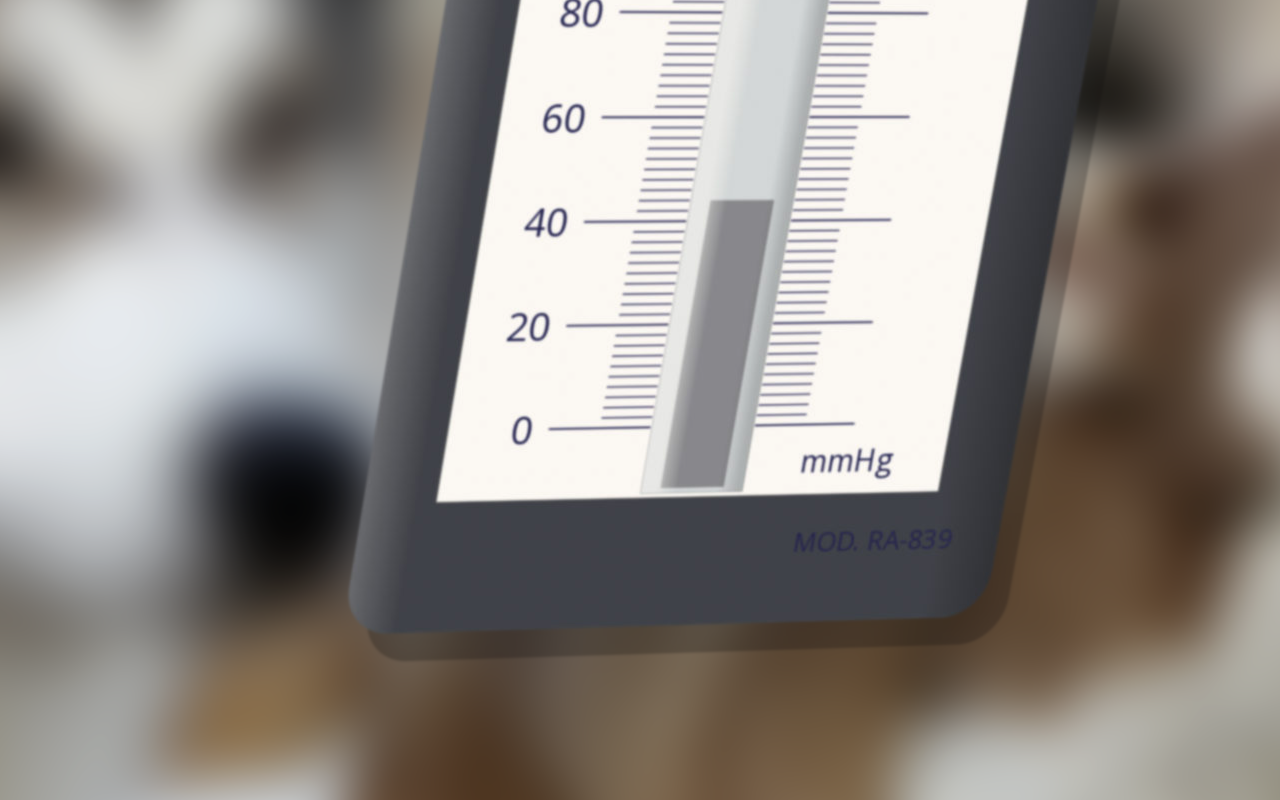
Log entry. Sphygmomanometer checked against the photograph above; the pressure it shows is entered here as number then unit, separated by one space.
44 mmHg
